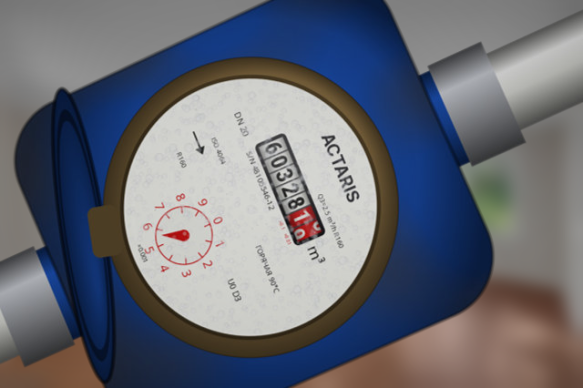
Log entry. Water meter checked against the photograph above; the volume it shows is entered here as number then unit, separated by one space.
60328.185 m³
